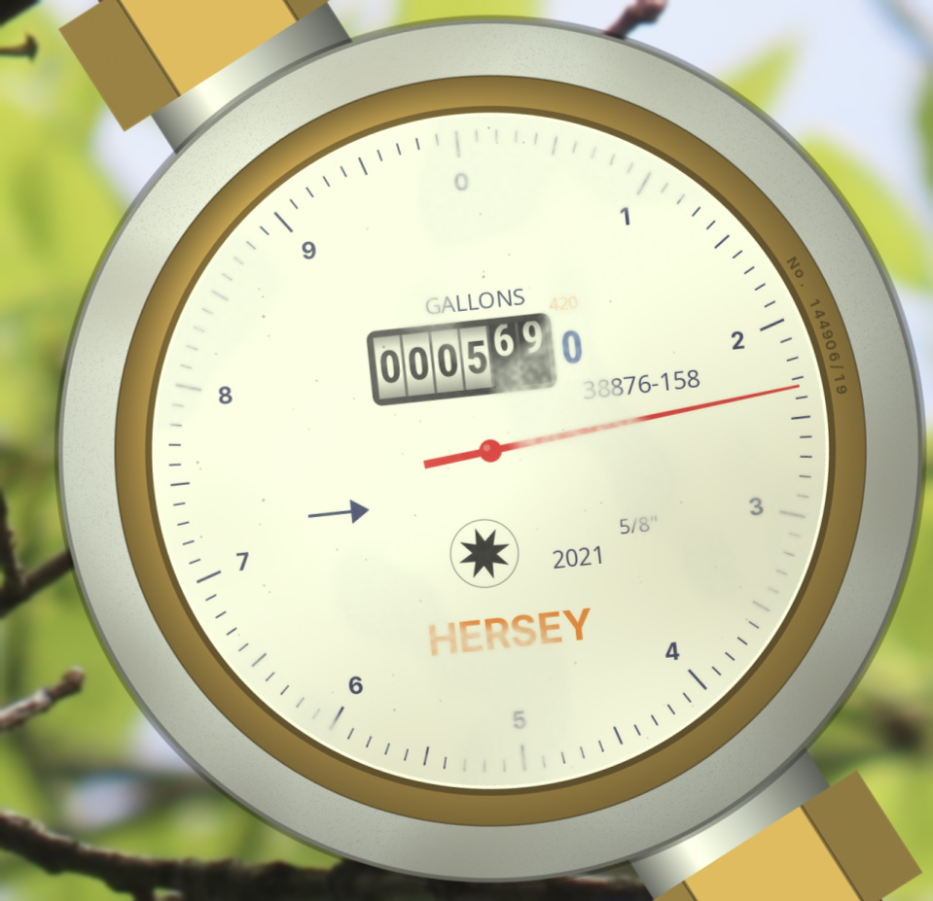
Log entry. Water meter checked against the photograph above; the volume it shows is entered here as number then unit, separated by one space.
5692.3 gal
